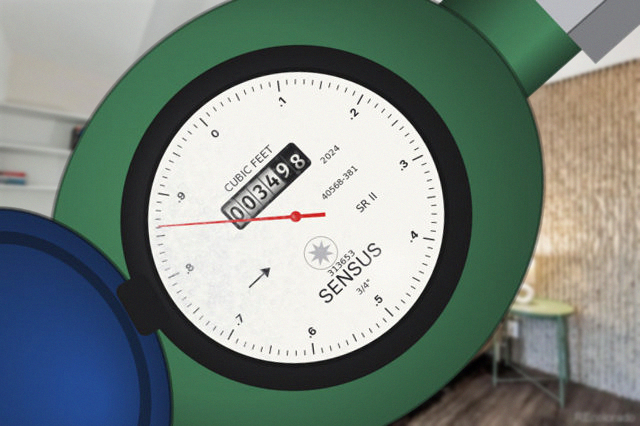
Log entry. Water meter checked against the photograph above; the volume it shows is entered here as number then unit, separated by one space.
3497.86 ft³
